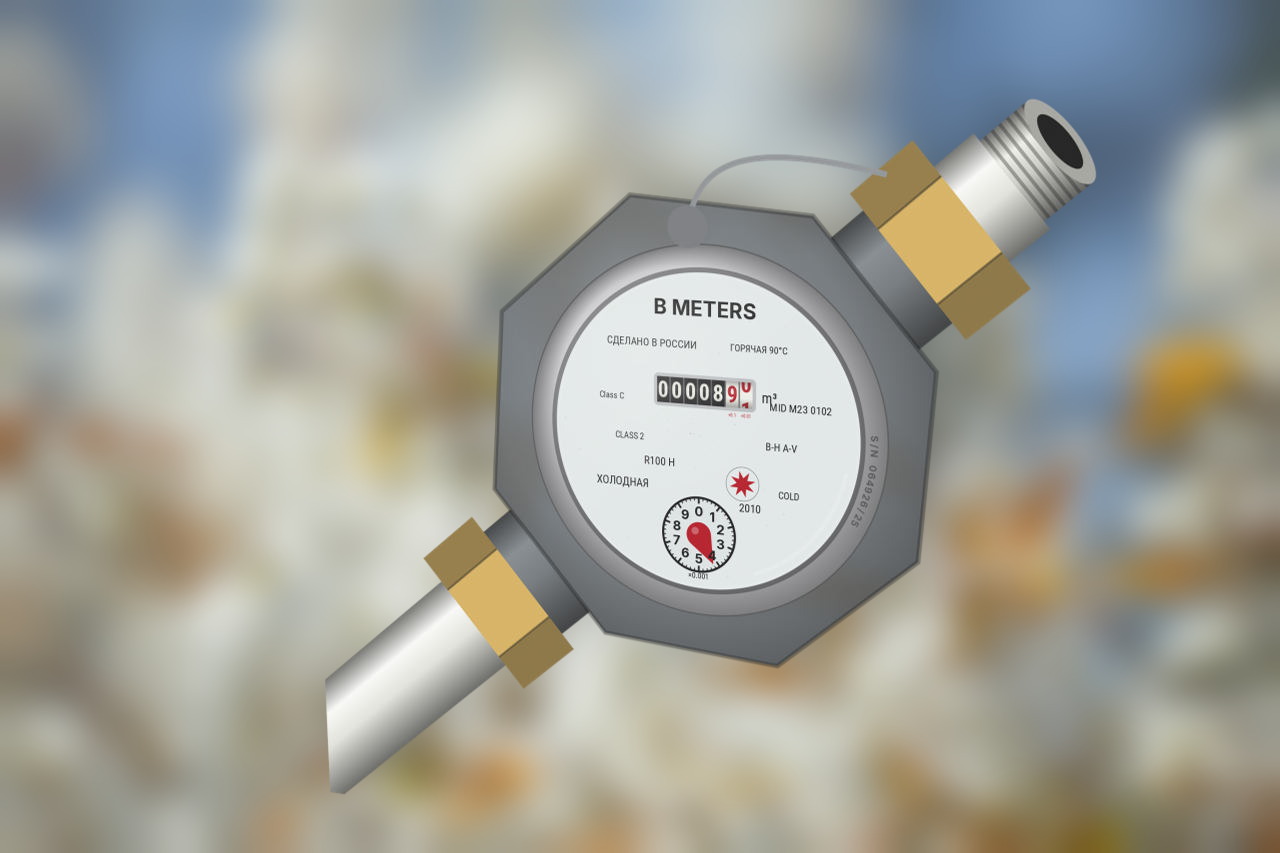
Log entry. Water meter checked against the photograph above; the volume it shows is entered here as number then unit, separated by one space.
8.904 m³
